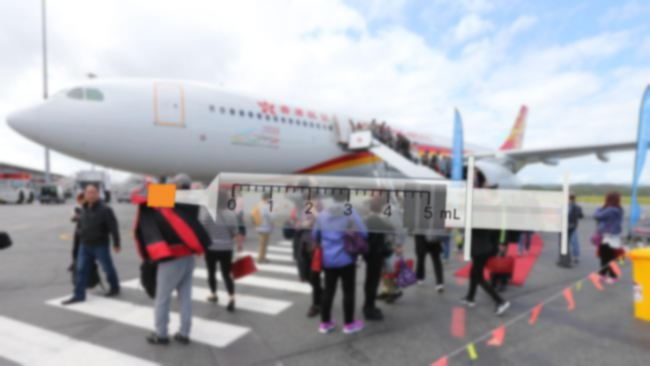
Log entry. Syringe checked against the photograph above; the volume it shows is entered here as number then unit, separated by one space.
4.4 mL
